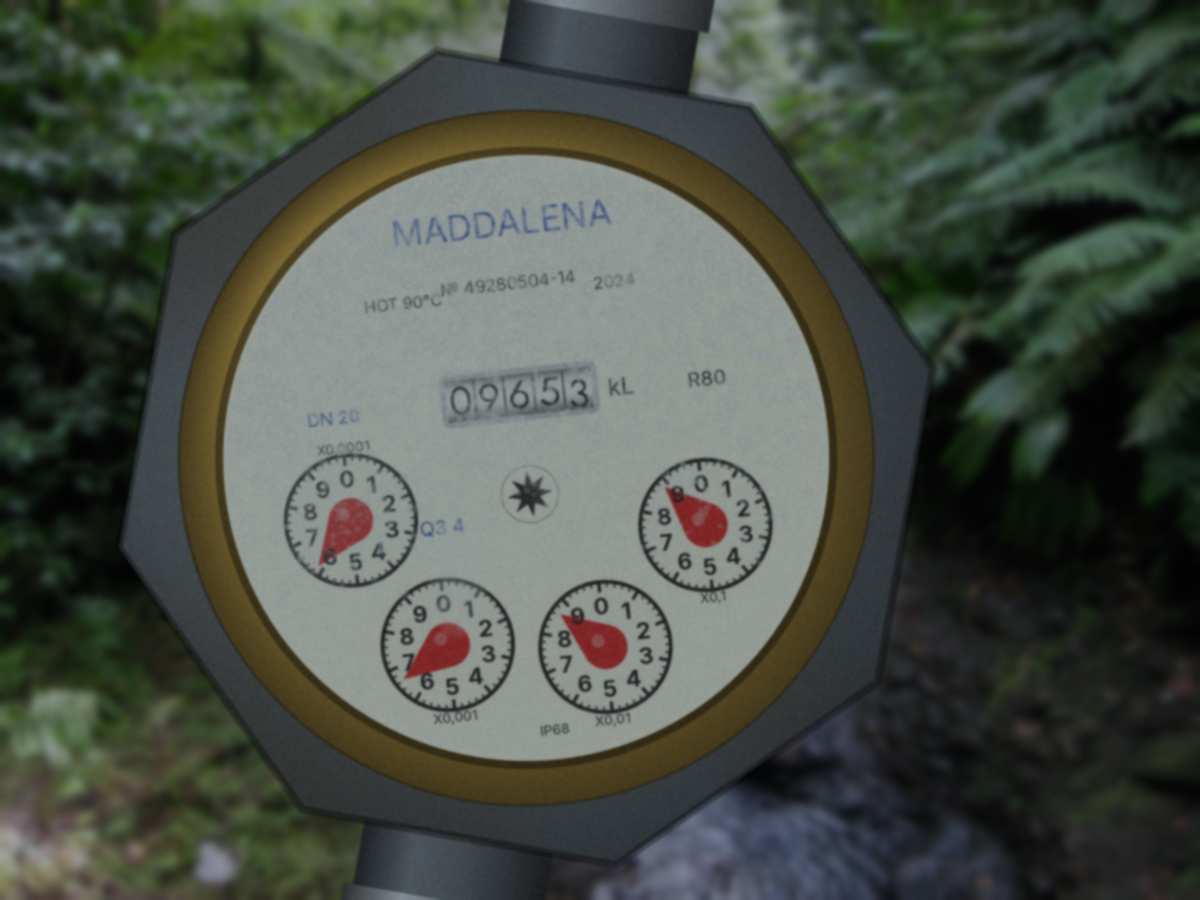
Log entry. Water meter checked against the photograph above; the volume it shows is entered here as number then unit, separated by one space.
9652.8866 kL
